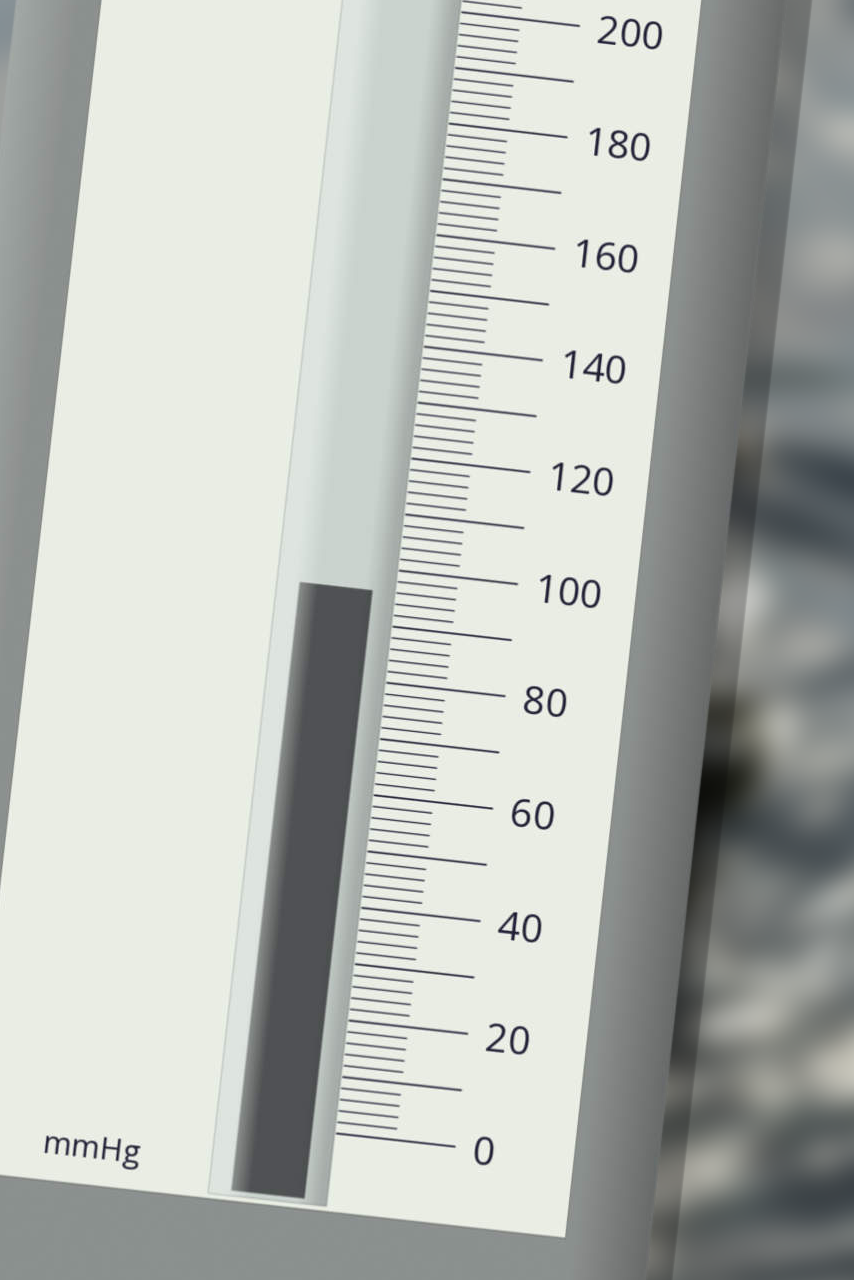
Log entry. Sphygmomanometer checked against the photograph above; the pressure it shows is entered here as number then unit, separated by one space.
96 mmHg
